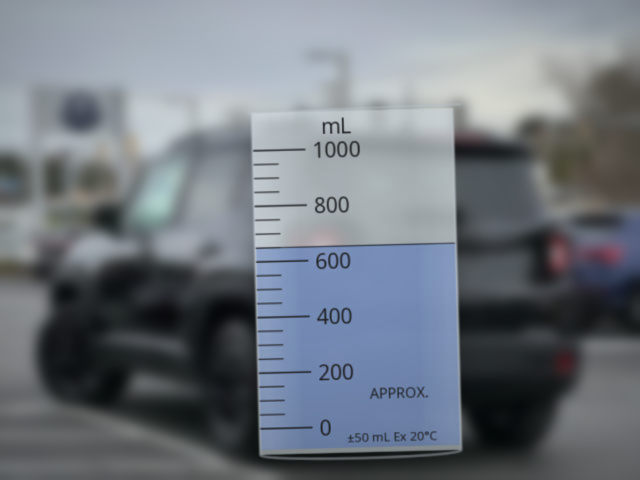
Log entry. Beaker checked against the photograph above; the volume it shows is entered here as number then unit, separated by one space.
650 mL
